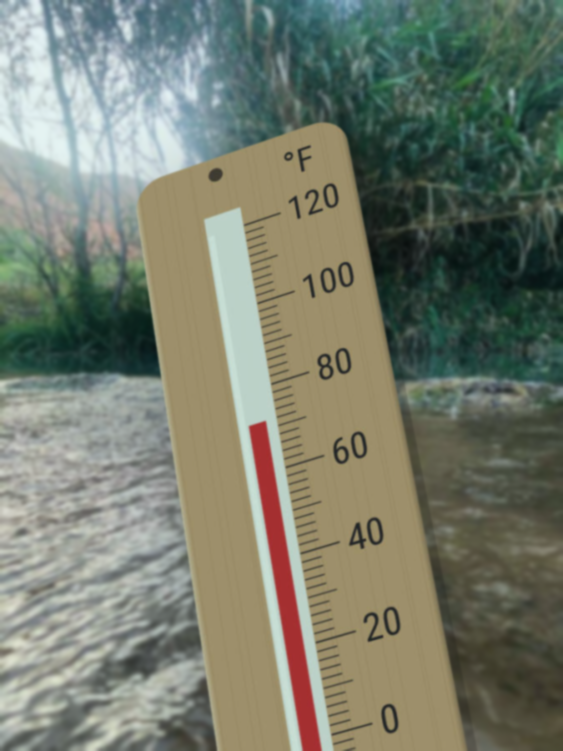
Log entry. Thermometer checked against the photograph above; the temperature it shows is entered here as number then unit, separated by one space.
72 °F
